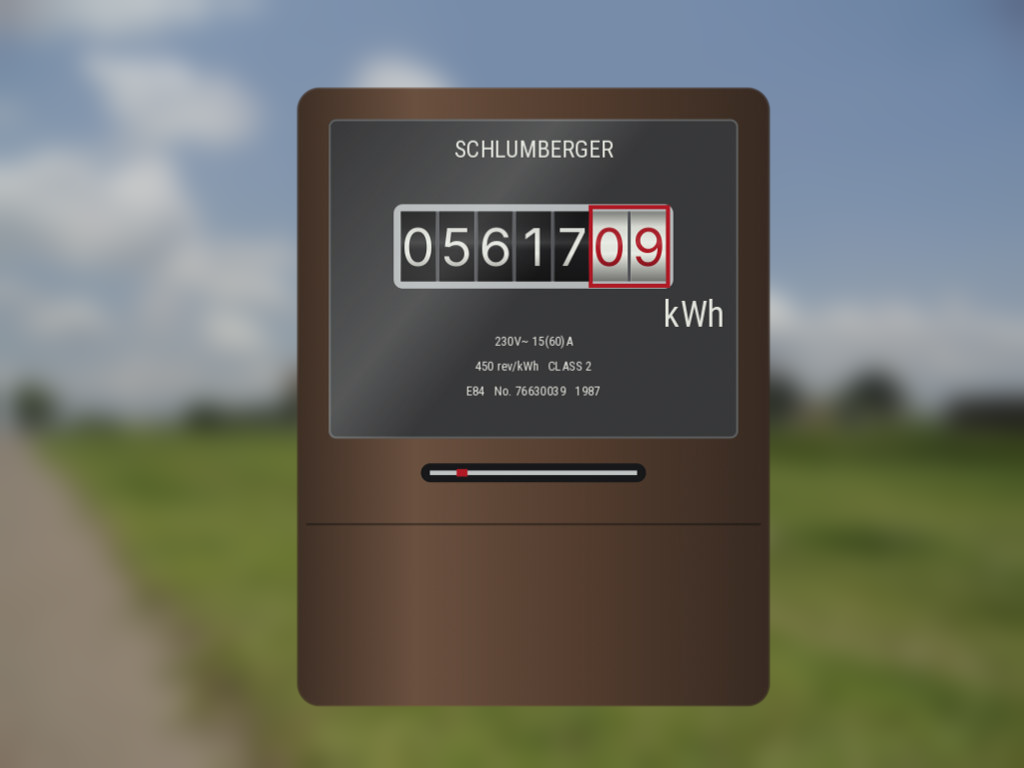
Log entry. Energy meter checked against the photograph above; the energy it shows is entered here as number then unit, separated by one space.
5617.09 kWh
